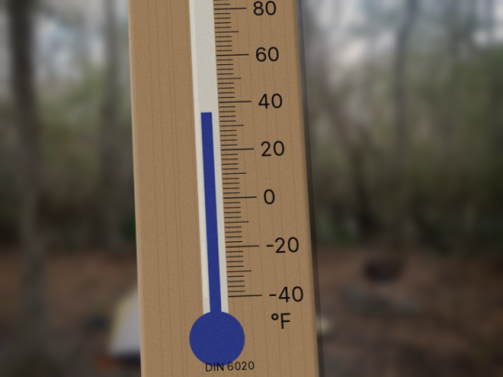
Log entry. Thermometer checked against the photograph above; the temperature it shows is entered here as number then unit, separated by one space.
36 °F
